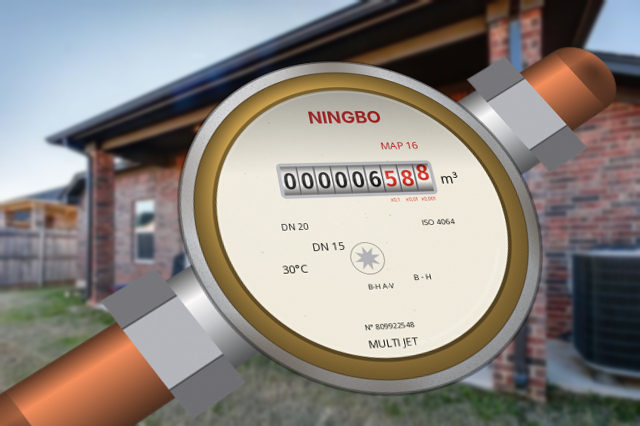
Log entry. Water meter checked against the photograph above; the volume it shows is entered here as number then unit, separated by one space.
6.588 m³
